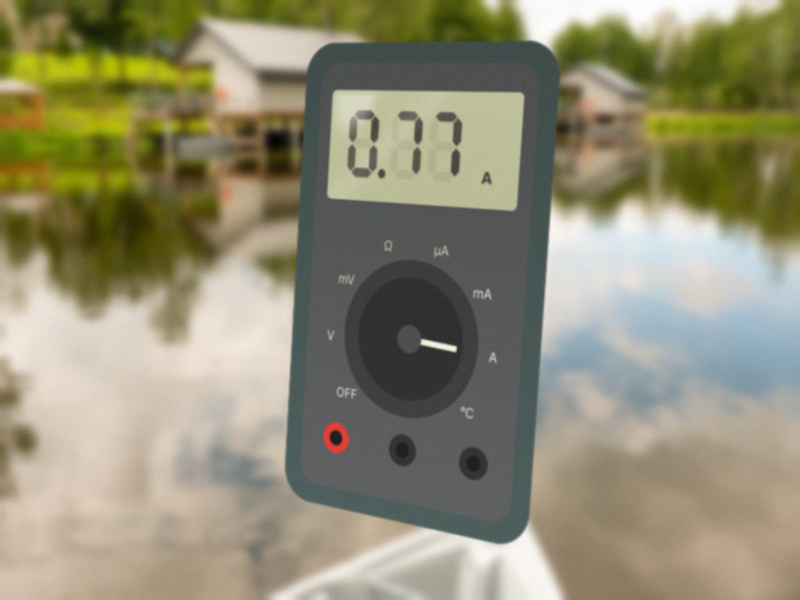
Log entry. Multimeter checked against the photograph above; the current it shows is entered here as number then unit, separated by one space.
0.77 A
